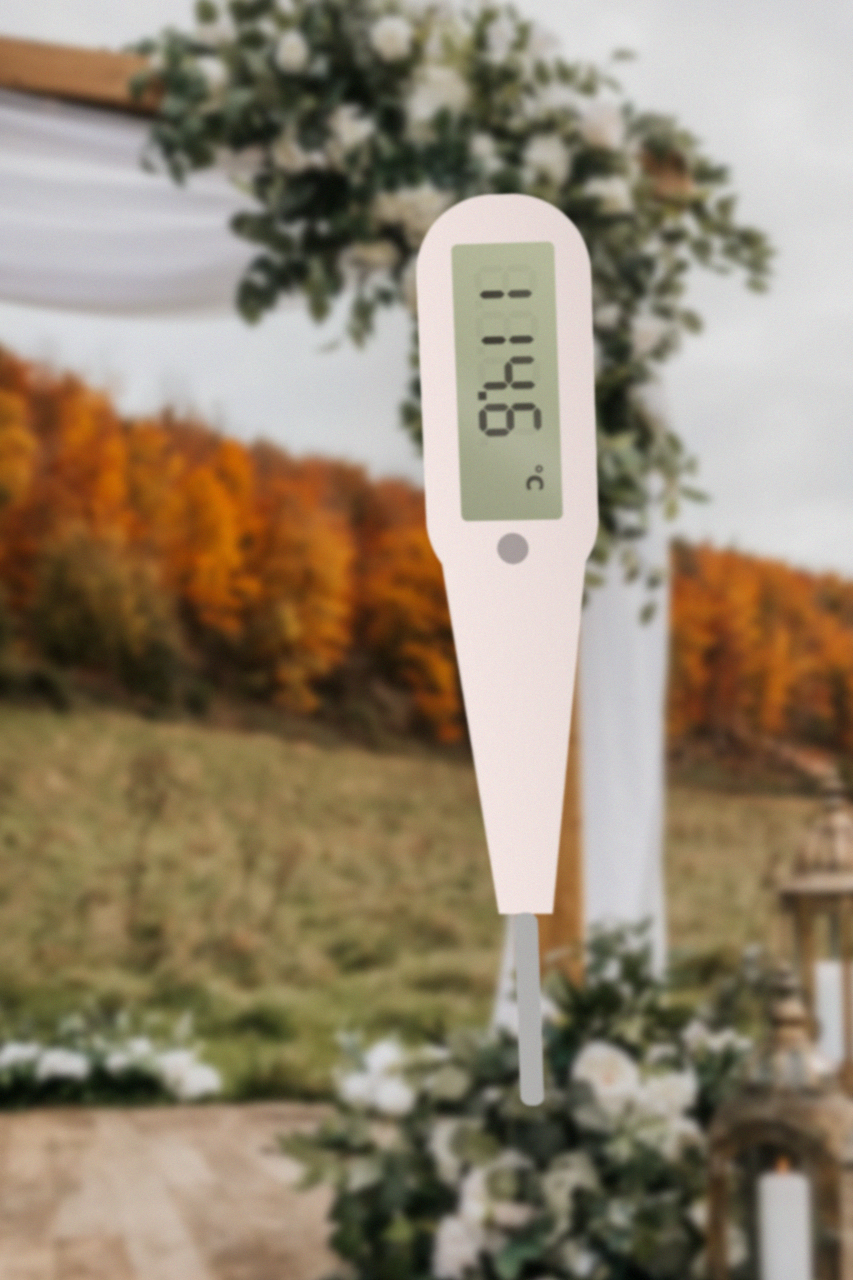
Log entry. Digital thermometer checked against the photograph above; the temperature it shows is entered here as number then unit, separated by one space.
114.6 °C
